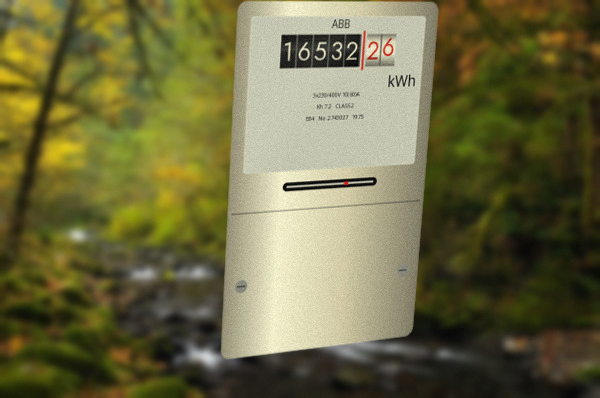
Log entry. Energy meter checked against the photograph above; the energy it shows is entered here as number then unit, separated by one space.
16532.26 kWh
